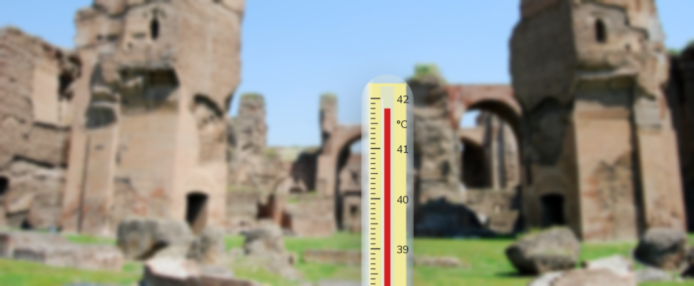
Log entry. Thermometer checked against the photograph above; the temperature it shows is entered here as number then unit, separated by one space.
41.8 °C
